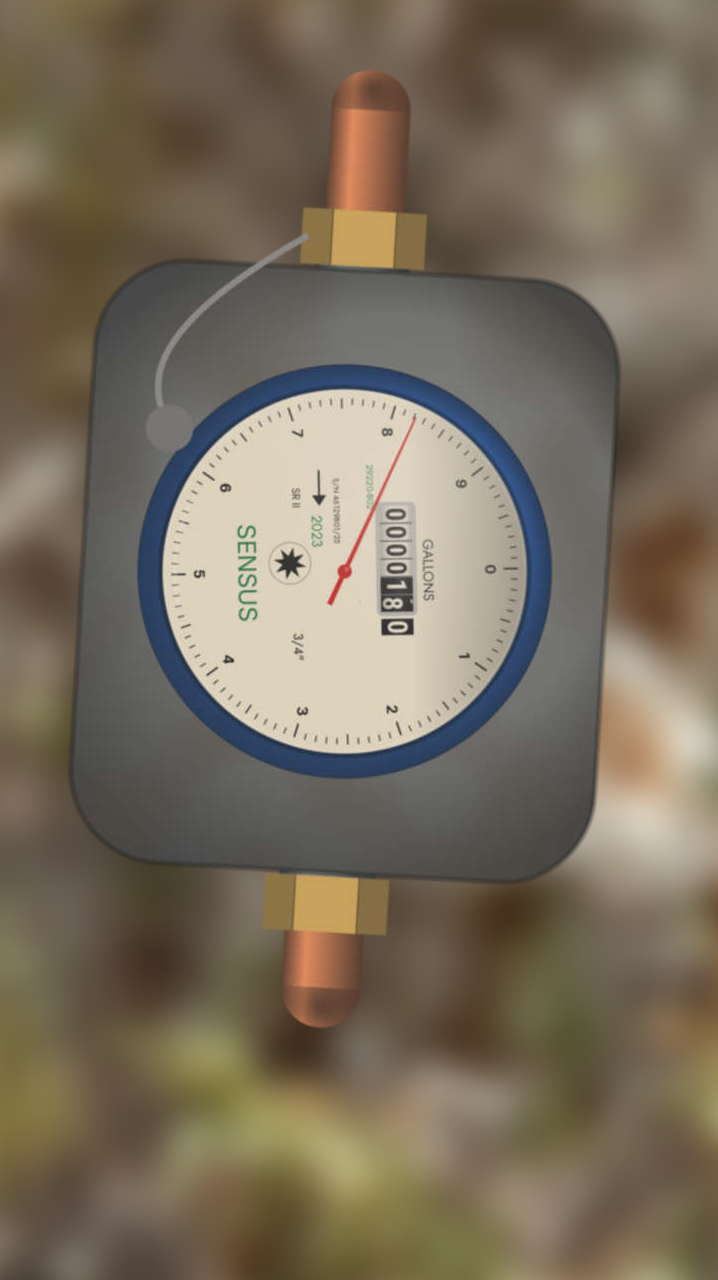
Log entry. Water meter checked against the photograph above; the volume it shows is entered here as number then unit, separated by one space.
178.2 gal
